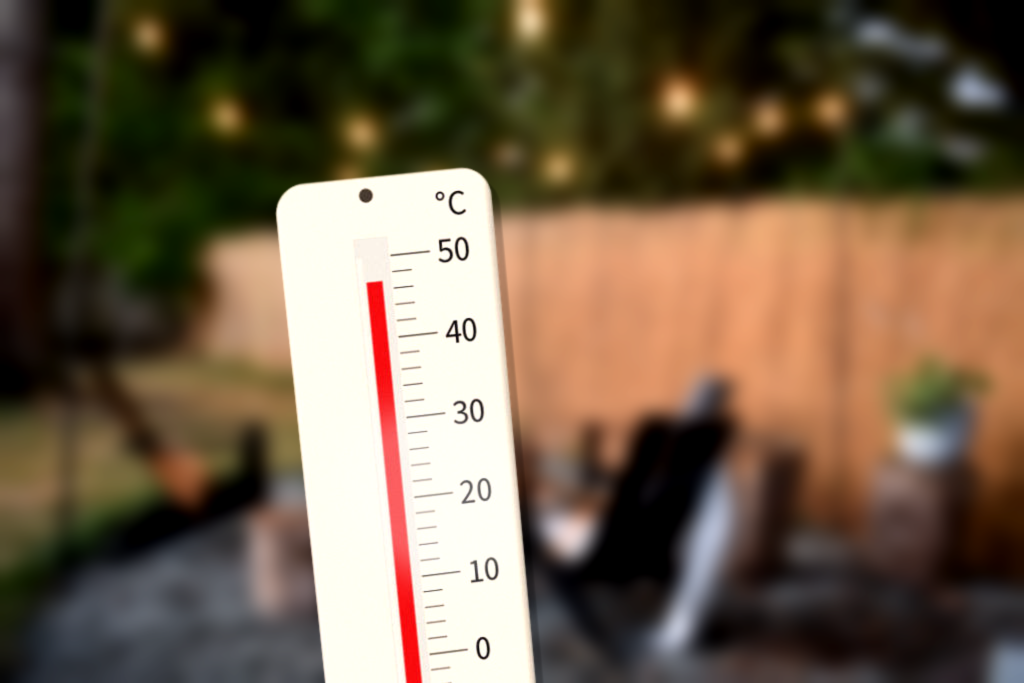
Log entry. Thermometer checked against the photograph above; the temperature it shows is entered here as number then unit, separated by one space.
47 °C
